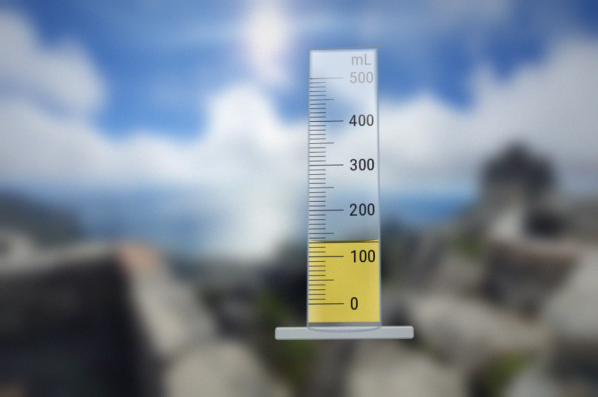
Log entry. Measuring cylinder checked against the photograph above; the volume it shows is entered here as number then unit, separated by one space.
130 mL
